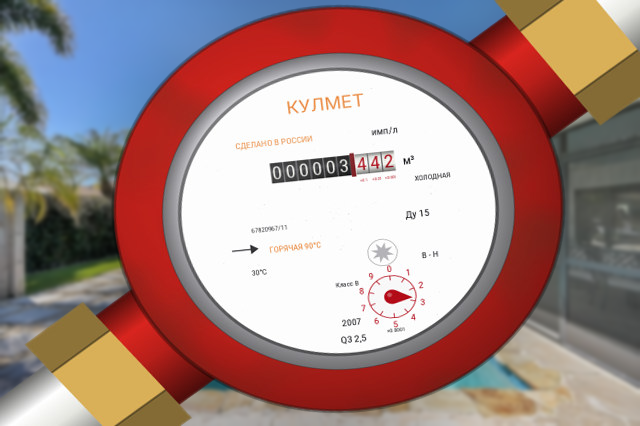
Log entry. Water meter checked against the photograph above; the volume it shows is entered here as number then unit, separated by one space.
3.4422 m³
